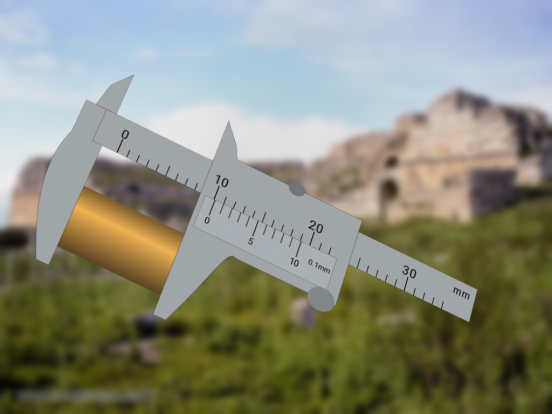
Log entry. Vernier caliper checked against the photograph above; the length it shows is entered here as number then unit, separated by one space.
10.1 mm
